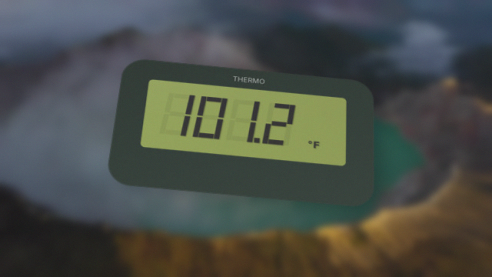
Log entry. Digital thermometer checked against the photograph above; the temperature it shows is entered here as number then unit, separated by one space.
101.2 °F
